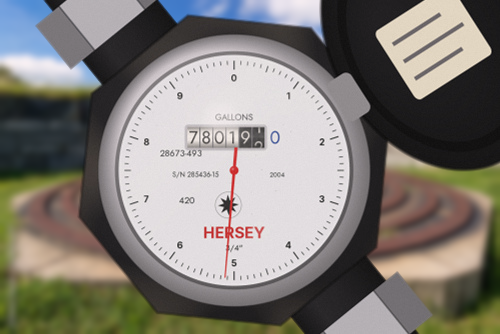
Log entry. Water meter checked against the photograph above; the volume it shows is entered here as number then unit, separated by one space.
7801915.1 gal
